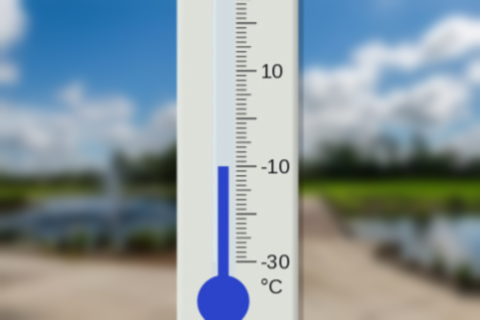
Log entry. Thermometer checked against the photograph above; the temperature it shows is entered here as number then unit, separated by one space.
-10 °C
